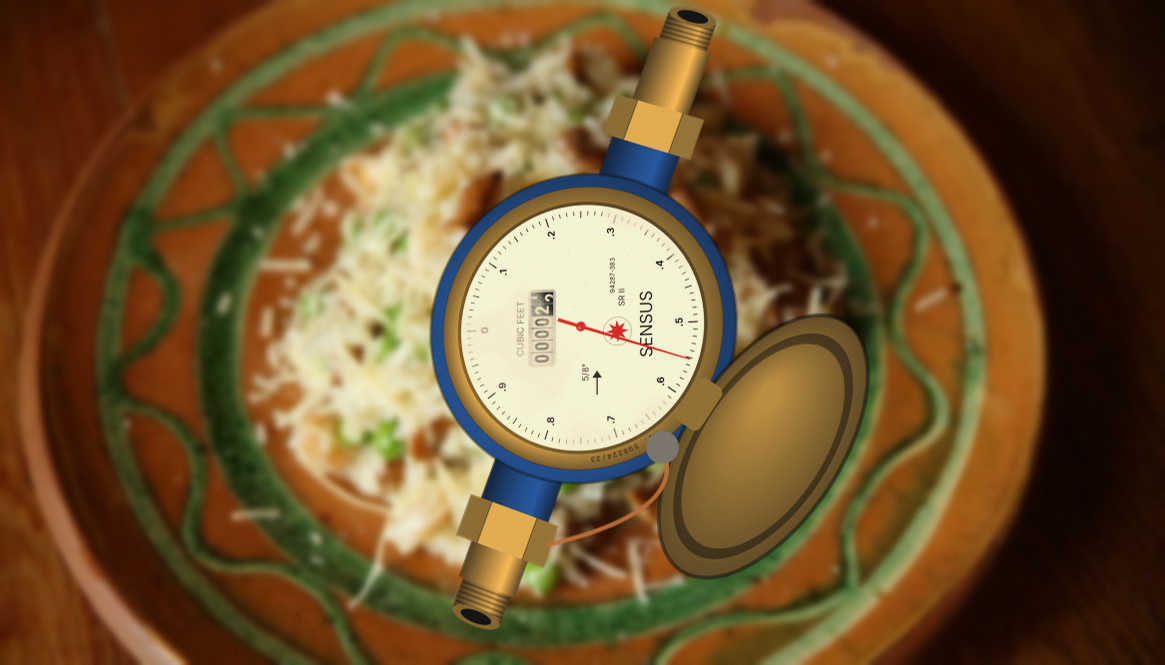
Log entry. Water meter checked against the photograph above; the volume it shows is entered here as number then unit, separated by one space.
21.55 ft³
